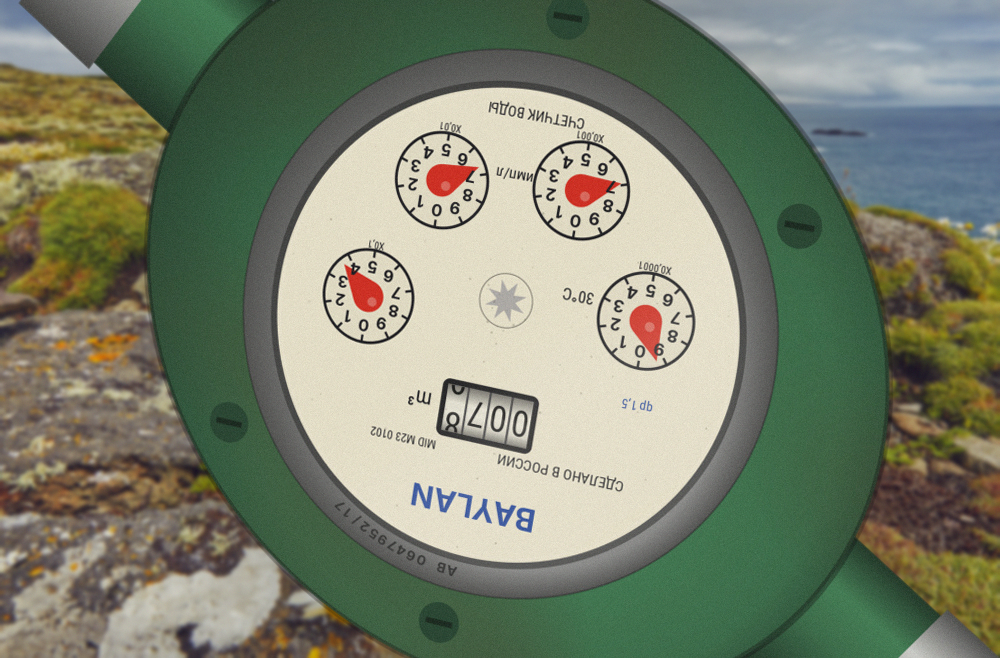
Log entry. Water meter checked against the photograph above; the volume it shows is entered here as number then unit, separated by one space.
78.3669 m³
